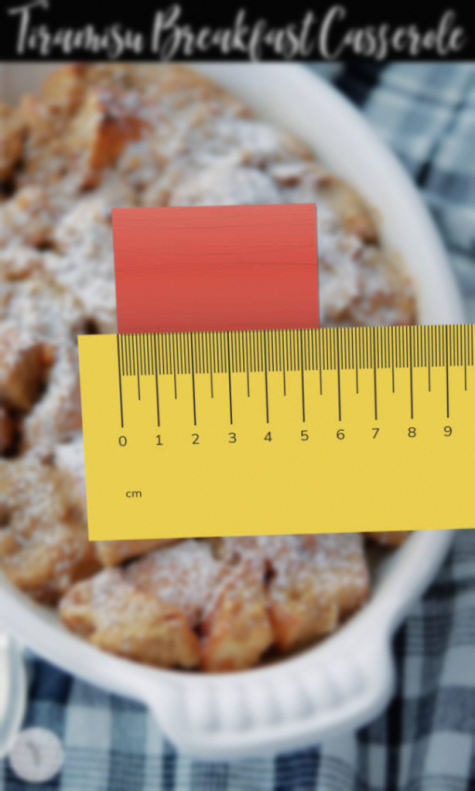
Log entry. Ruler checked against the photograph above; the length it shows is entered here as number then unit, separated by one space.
5.5 cm
